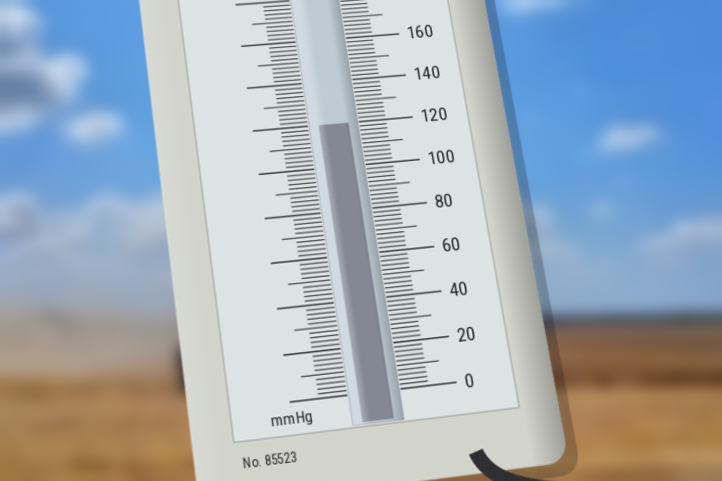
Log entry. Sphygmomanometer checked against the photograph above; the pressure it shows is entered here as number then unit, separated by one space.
120 mmHg
